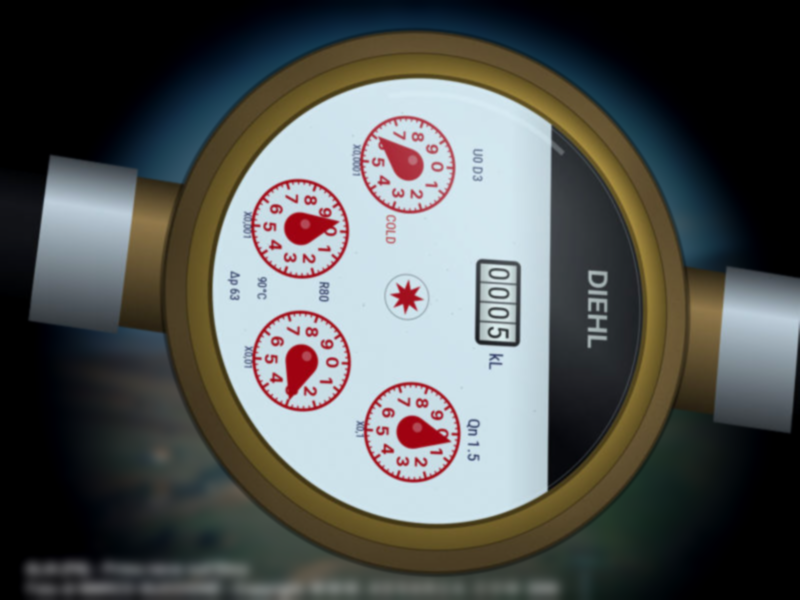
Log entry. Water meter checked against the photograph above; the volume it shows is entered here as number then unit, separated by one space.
5.0296 kL
